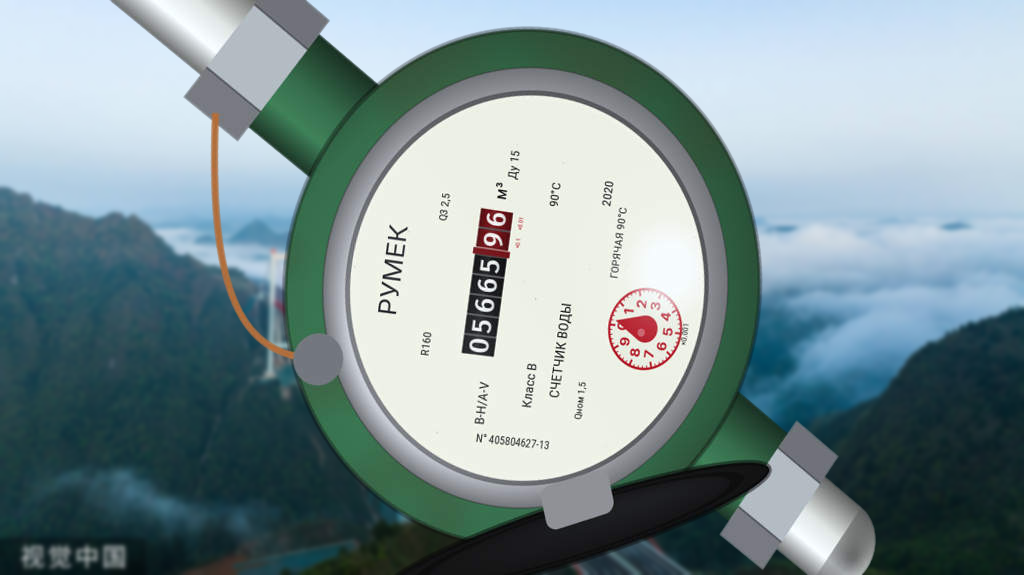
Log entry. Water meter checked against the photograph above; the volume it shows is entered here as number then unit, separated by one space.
5665.960 m³
